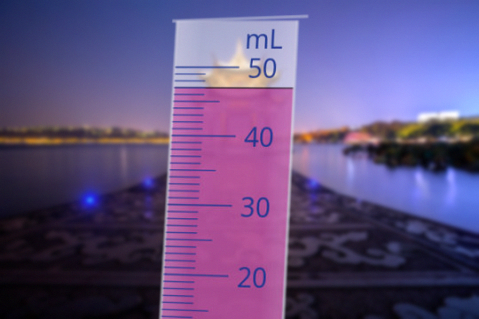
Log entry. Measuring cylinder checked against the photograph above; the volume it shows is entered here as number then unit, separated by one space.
47 mL
